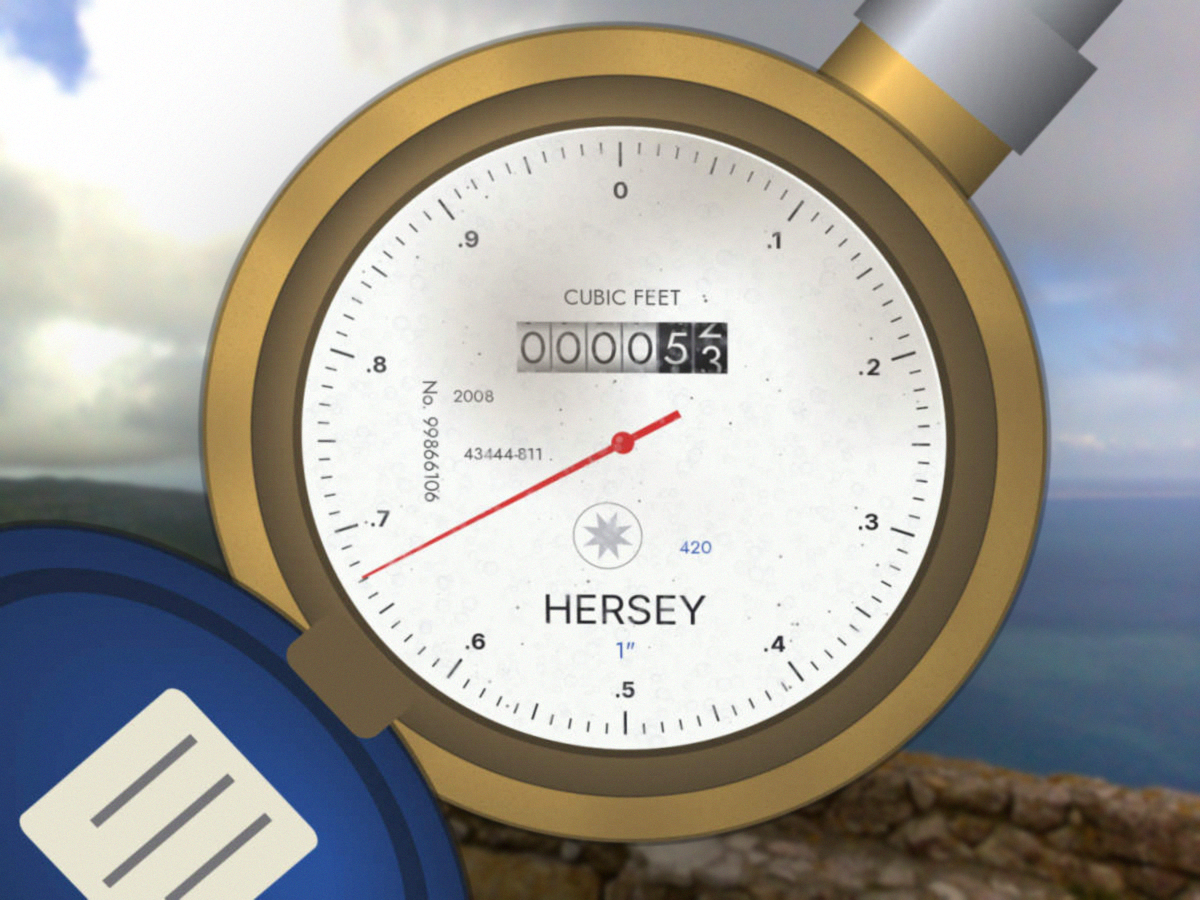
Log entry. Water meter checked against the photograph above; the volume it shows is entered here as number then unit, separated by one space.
52.67 ft³
